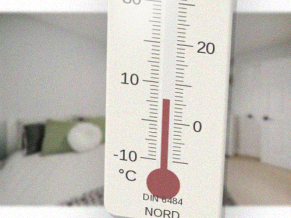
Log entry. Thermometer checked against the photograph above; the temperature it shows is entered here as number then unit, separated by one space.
6 °C
